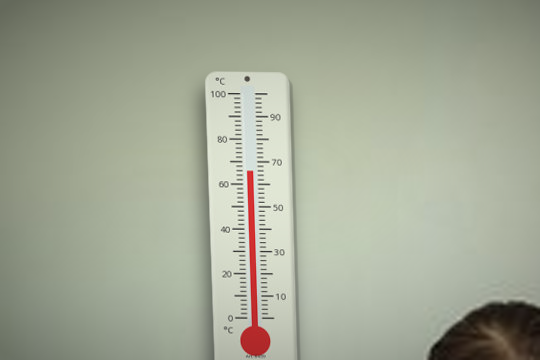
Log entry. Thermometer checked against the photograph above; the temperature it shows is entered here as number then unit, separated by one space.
66 °C
